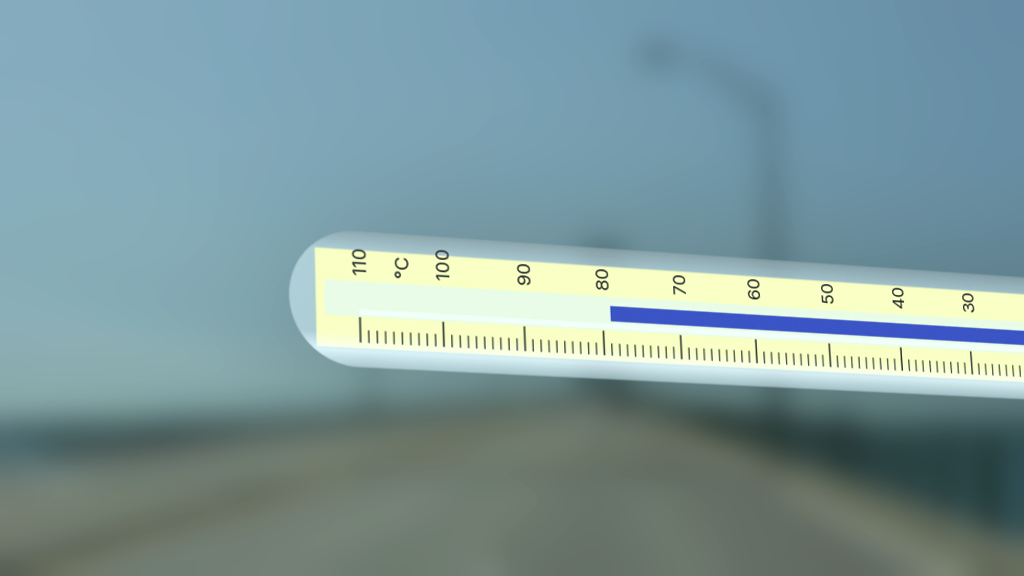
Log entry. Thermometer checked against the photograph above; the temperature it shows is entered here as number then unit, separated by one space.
79 °C
